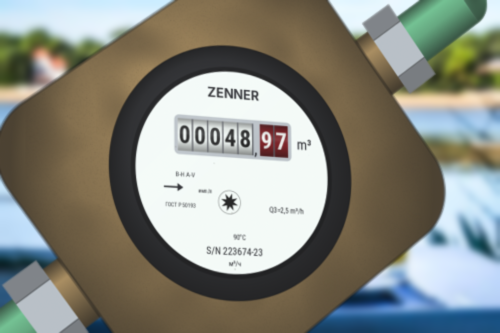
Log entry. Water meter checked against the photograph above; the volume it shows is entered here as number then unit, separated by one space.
48.97 m³
